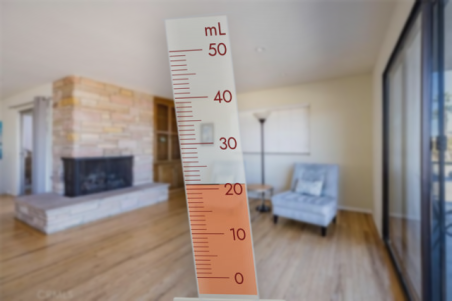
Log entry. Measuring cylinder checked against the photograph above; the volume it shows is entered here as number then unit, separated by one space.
21 mL
